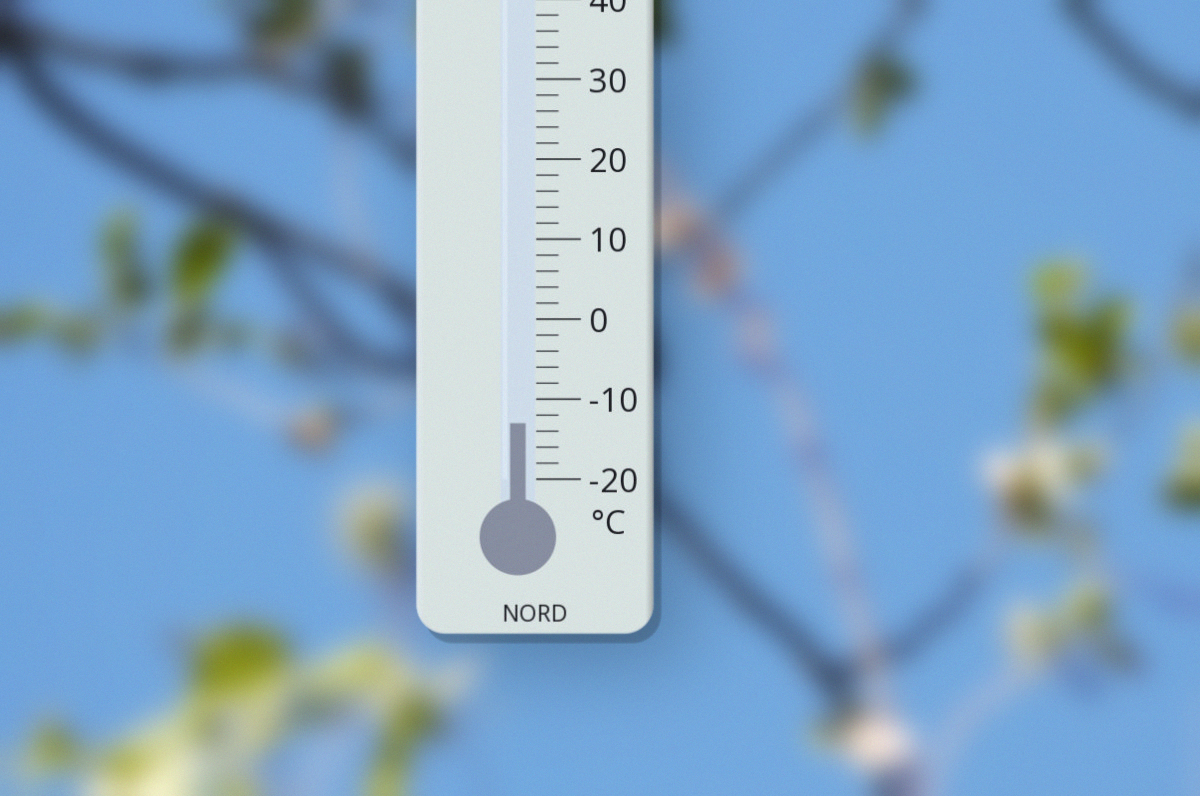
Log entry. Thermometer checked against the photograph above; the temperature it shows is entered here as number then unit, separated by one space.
-13 °C
